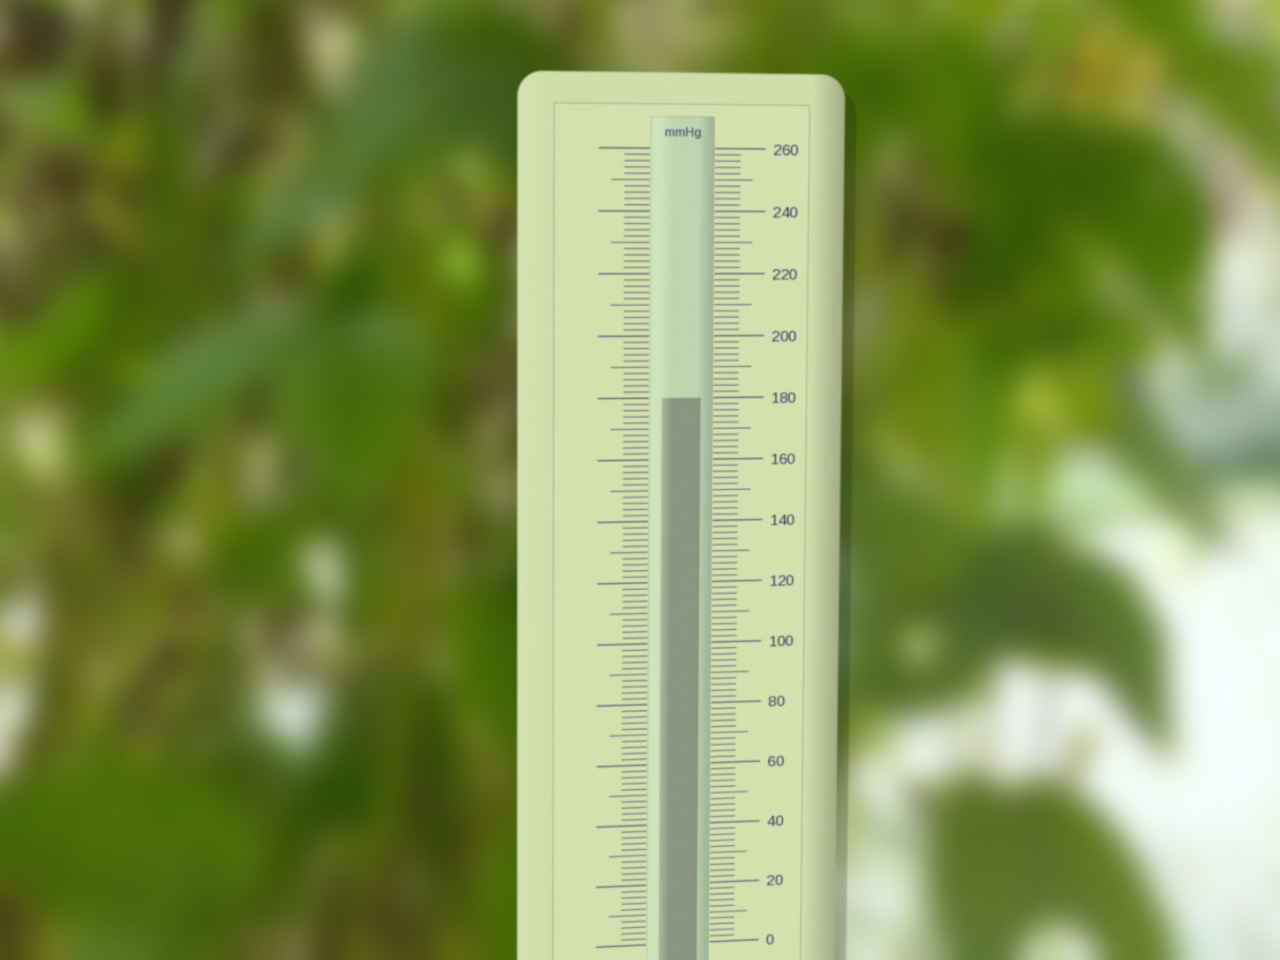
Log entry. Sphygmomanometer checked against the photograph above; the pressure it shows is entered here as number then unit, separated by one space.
180 mmHg
